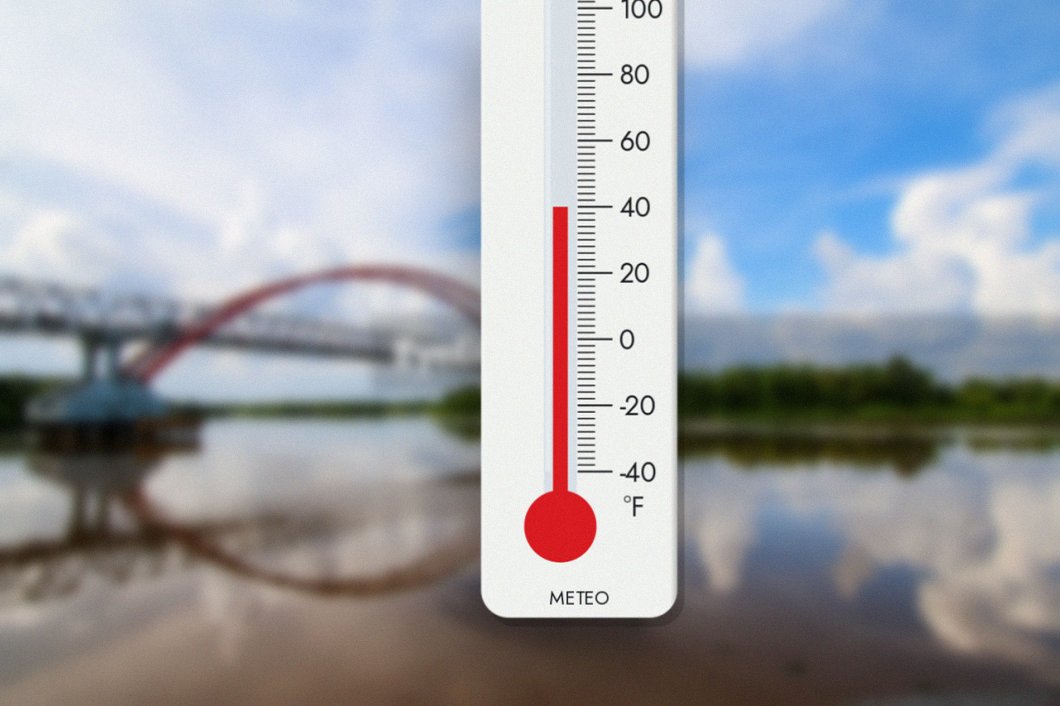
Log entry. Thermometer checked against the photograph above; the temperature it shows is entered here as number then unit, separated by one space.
40 °F
